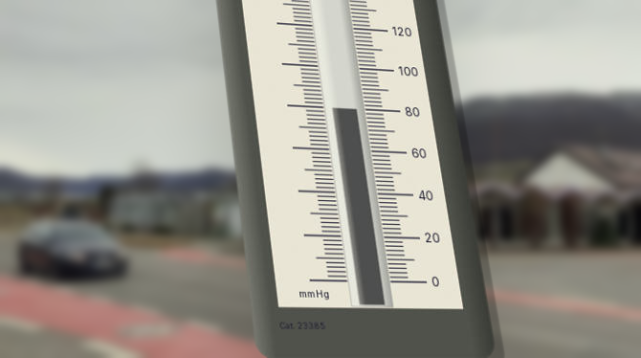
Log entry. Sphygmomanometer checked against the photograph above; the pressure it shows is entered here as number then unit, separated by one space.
80 mmHg
